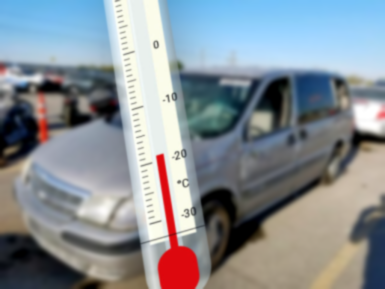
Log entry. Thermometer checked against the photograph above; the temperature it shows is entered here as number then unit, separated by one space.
-19 °C
